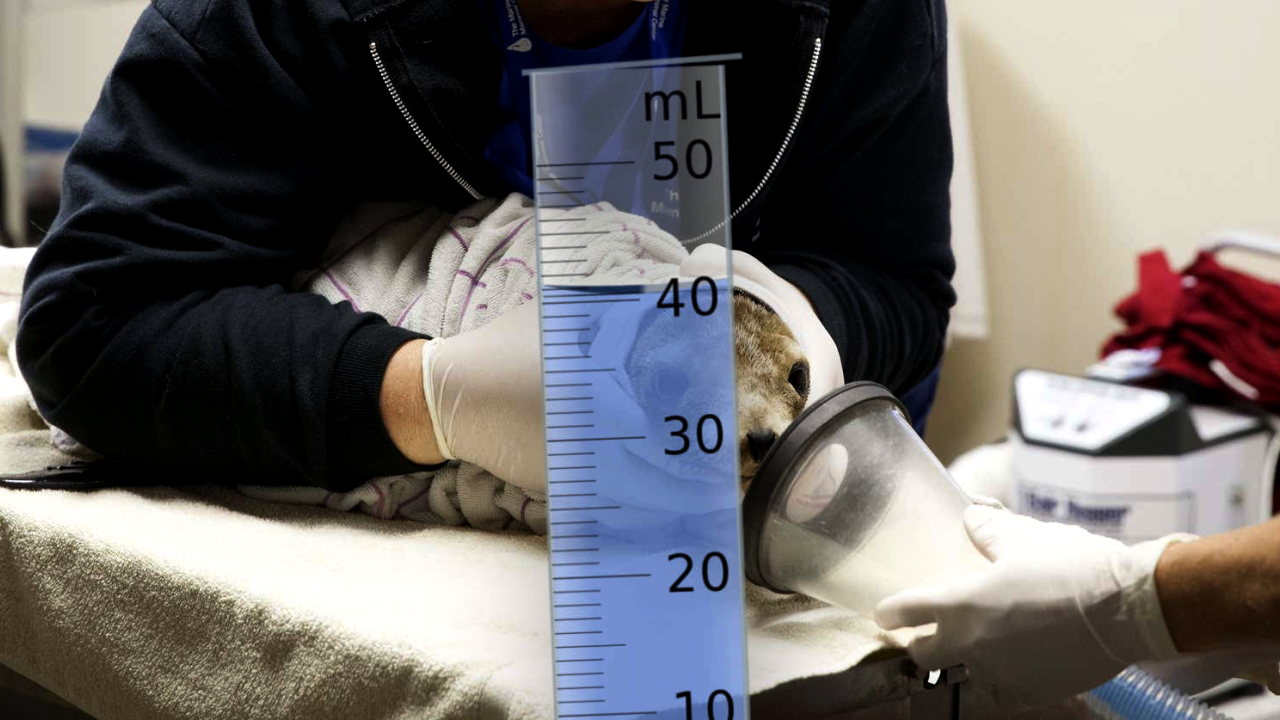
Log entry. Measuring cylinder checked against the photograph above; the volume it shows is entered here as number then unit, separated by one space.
40.5 mL
